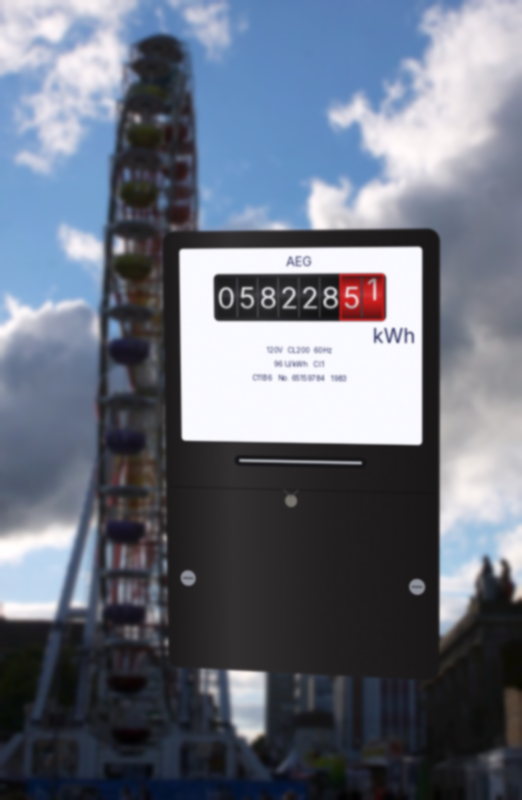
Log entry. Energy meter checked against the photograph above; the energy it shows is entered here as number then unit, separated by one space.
58228.51 kWh
